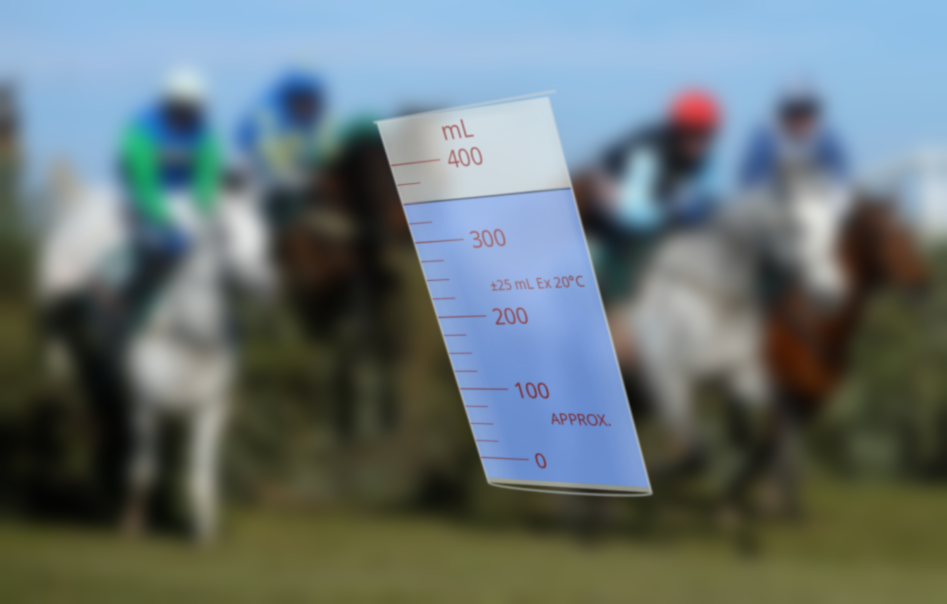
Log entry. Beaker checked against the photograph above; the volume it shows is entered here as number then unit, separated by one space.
350 mL
